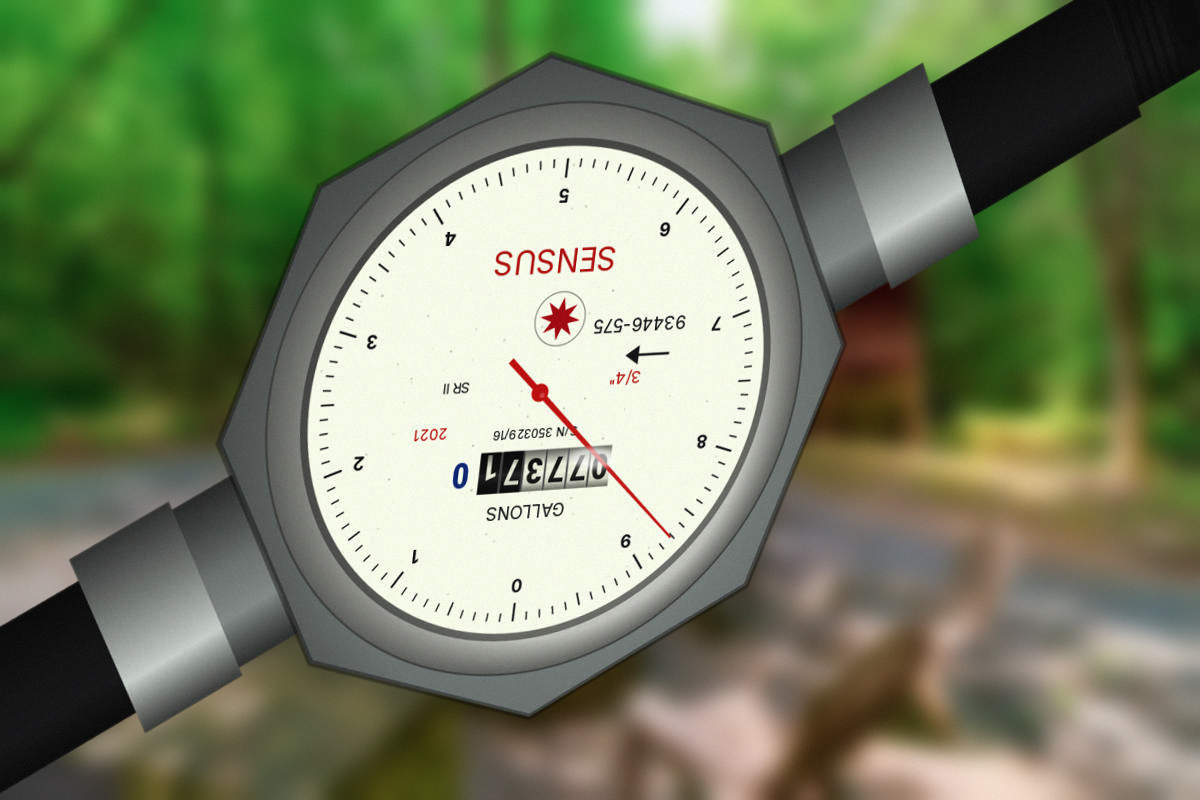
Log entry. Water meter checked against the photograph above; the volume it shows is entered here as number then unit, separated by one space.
773708.7 gal
